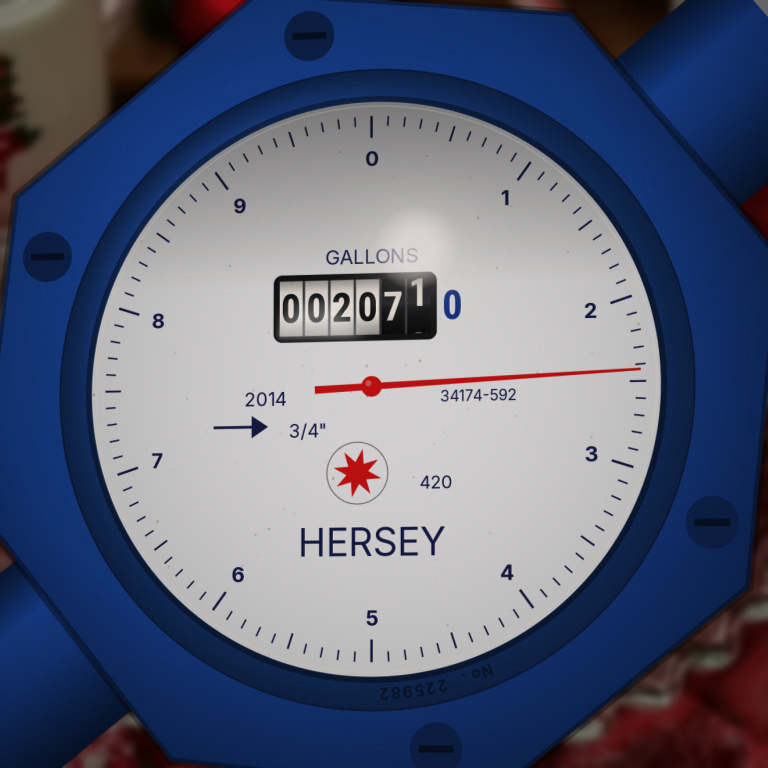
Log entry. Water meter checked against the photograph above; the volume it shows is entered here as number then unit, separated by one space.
20712.4 gal
